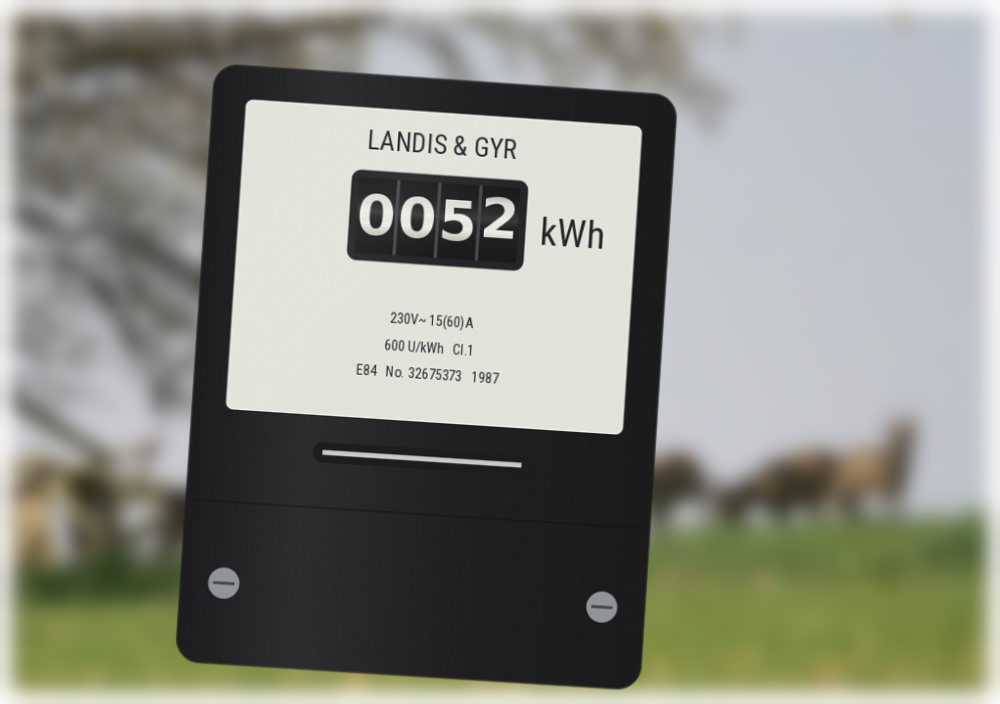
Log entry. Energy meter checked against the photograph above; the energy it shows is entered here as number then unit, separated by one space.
52 kWh
